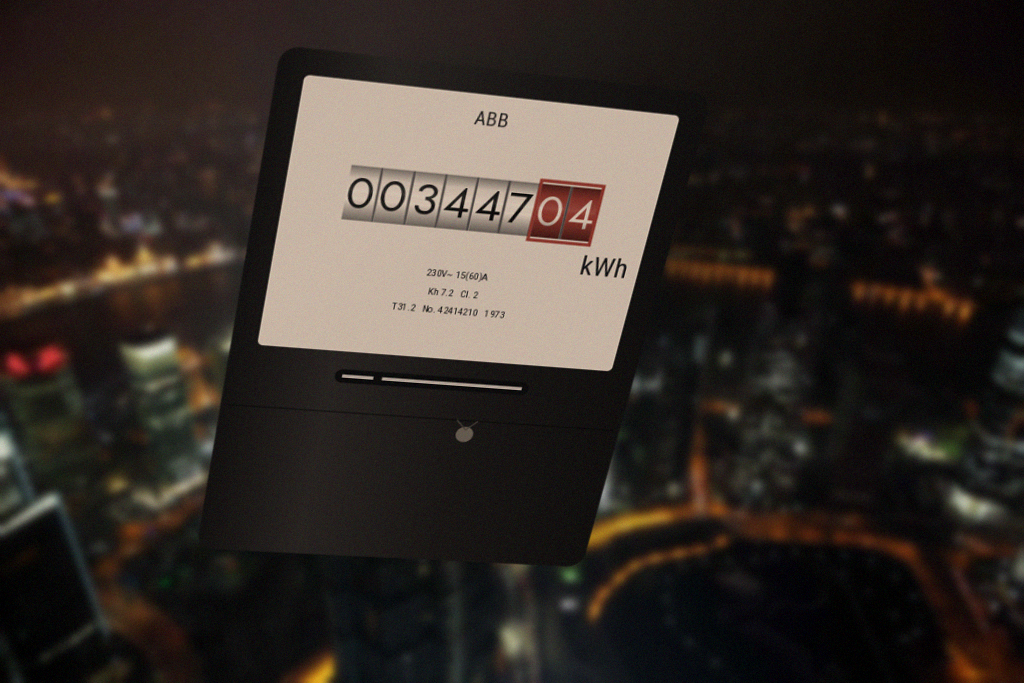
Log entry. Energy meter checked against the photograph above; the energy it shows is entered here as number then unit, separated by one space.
3447.04 kWh
